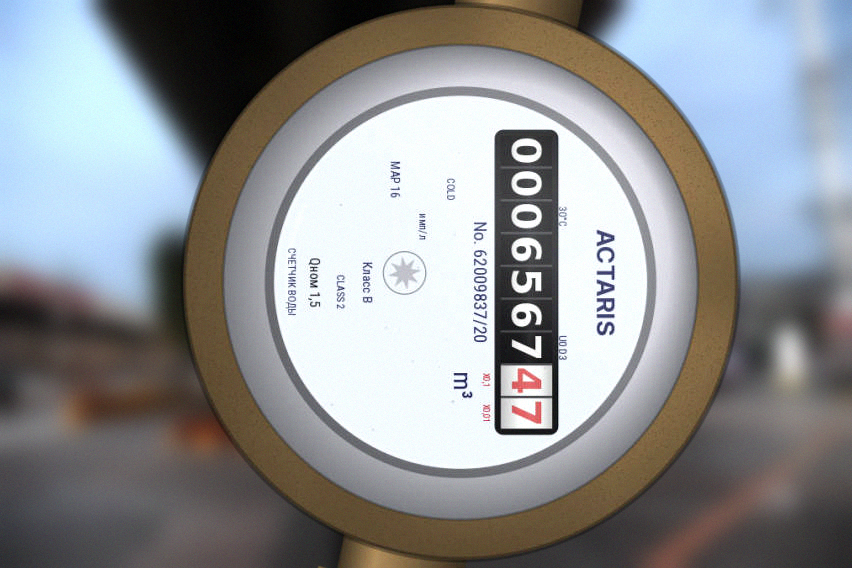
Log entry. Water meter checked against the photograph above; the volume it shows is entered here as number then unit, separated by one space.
6567.47 m³
